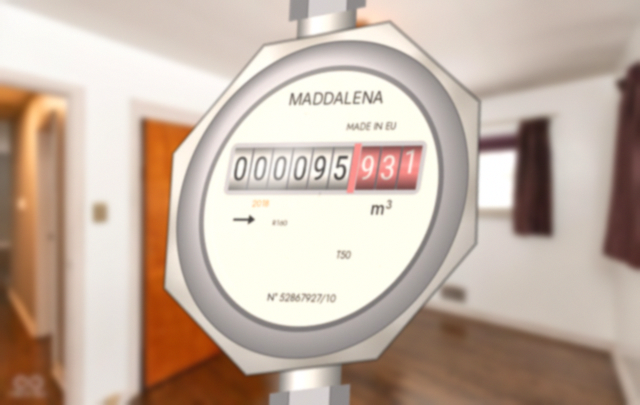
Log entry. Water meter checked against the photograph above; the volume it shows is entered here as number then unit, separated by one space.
95.931 m³
